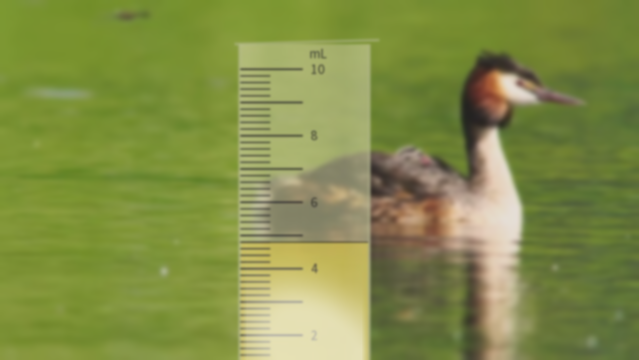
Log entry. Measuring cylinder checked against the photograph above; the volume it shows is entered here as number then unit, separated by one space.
4.8 mL
